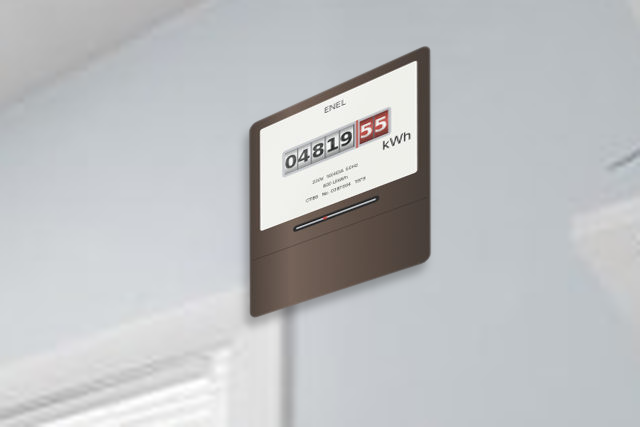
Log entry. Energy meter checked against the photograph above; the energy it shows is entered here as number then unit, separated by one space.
4819.55 kWh
